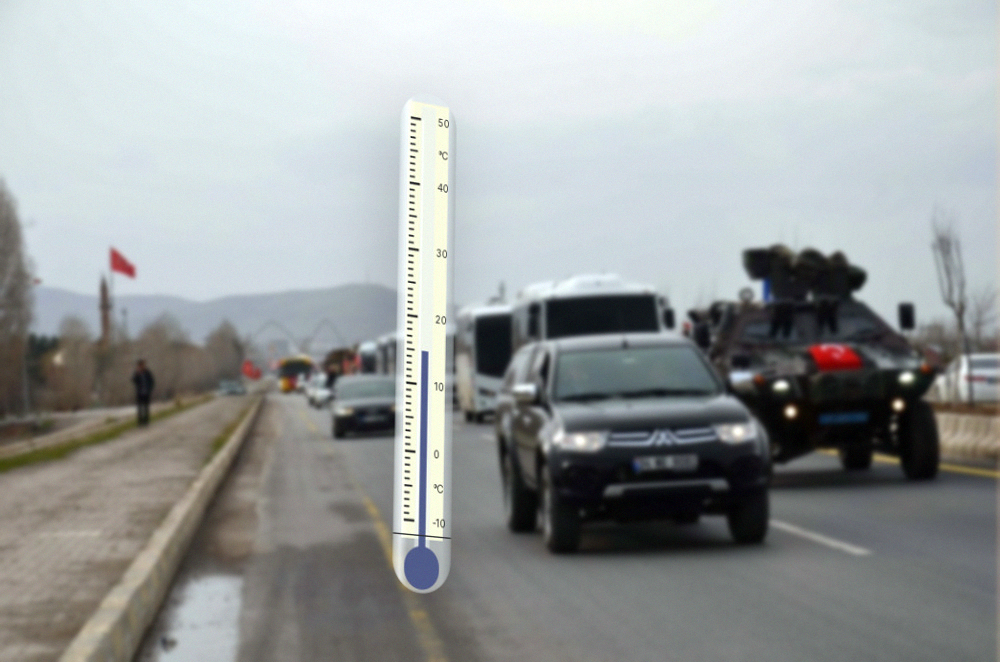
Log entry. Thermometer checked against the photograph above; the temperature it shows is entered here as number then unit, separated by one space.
15 °C
